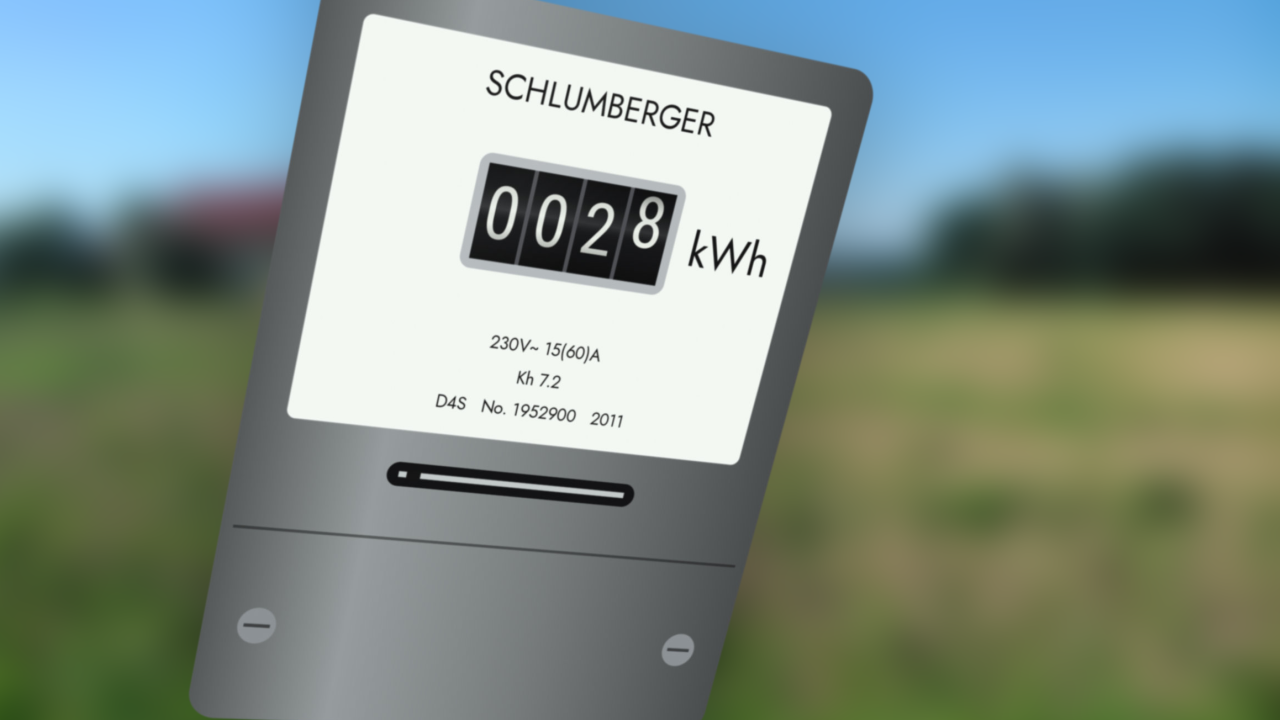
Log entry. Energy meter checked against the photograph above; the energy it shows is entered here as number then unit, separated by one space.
28 kWh
